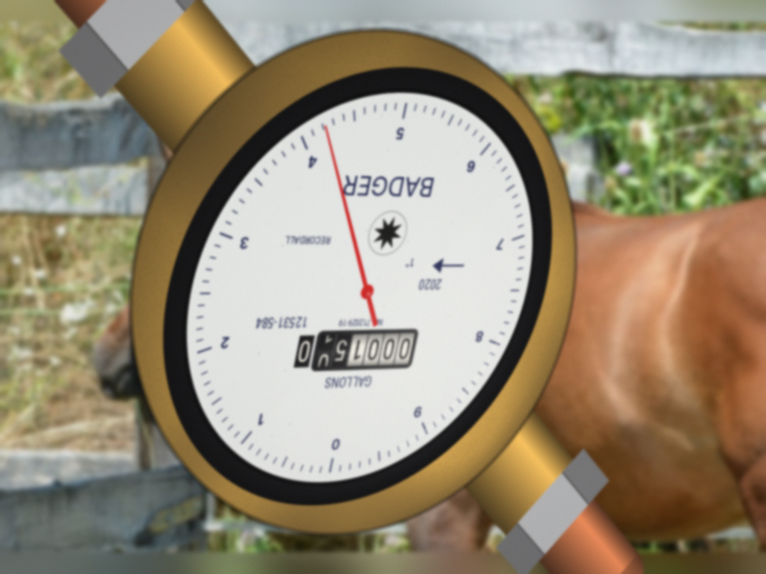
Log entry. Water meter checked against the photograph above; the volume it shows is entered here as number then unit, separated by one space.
1504.2 gal
